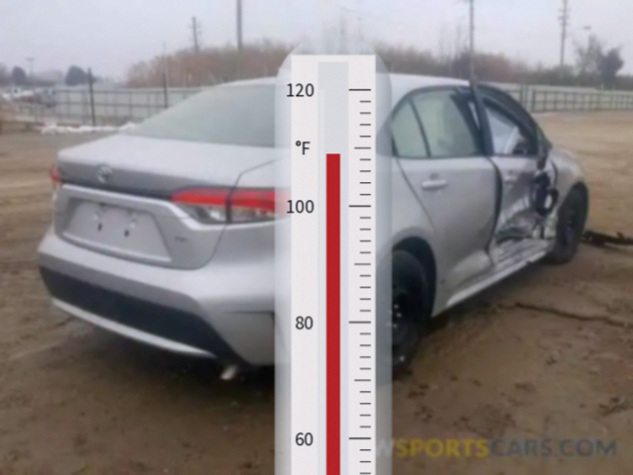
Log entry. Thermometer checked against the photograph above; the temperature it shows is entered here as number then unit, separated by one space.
109 °F
